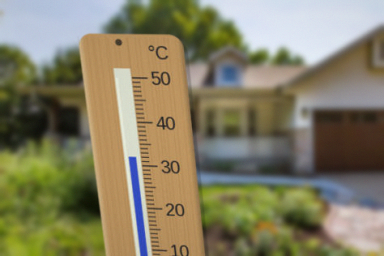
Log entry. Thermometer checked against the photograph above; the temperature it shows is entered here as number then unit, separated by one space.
32 °C
